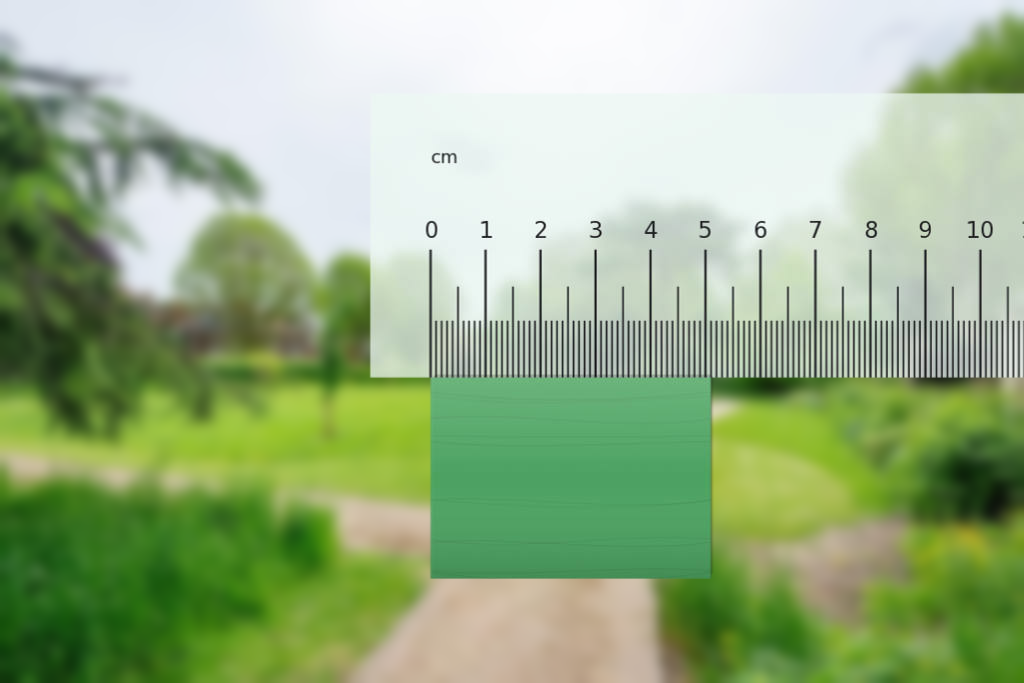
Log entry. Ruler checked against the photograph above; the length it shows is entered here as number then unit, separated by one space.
5.1 cm
